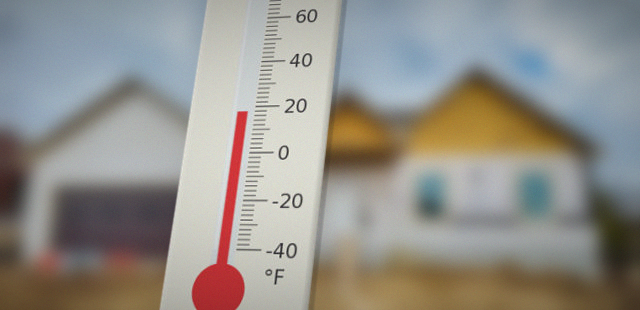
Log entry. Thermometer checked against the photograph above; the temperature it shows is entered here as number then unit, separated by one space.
18 °F
